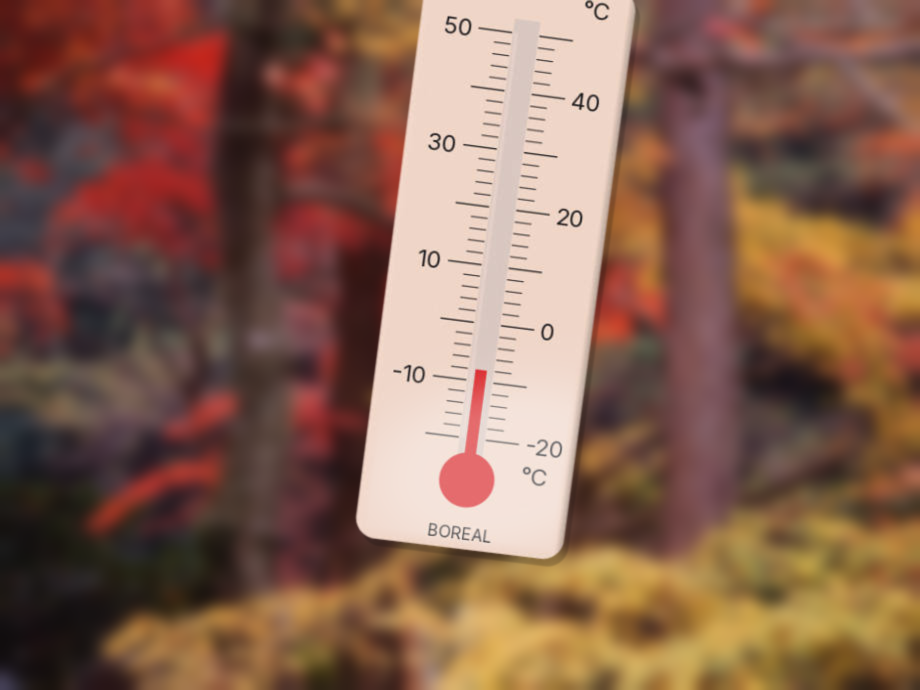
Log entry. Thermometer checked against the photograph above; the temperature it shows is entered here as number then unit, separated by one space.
-8 °C
